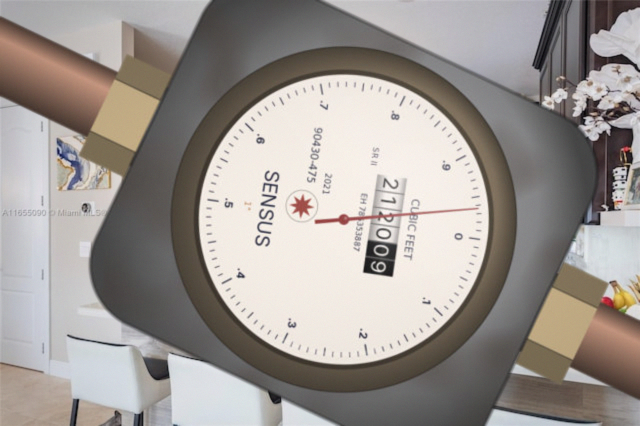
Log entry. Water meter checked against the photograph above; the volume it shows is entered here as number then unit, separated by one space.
212008.96 ft³
